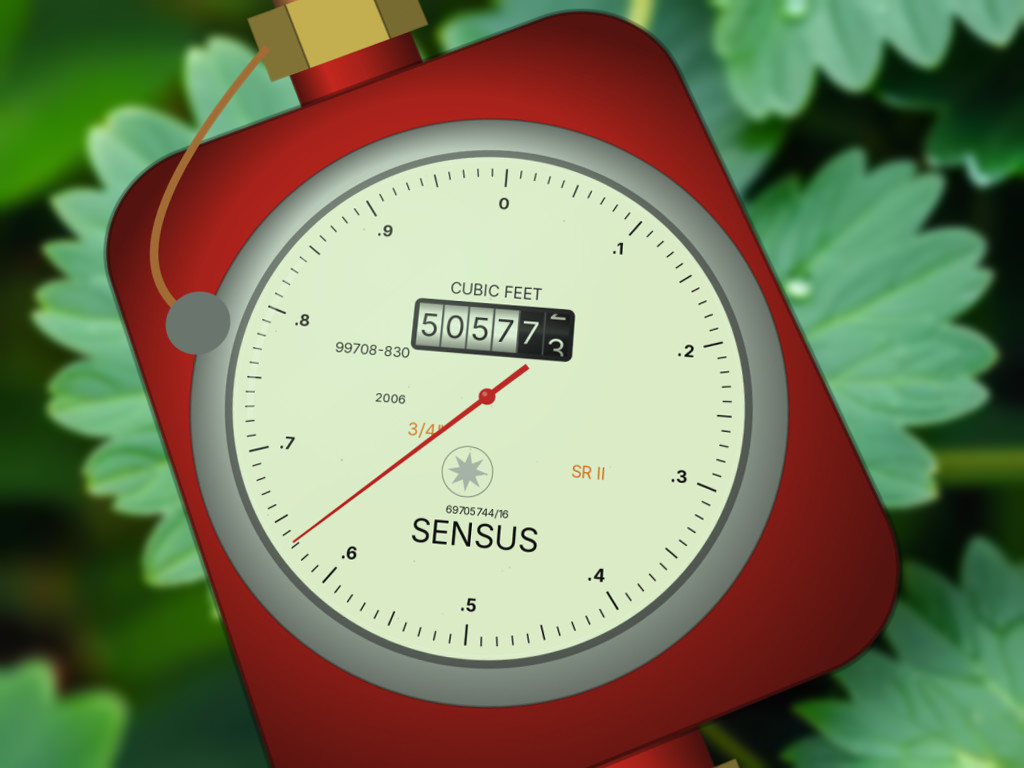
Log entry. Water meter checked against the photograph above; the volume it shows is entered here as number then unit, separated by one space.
505772.63 ft³
